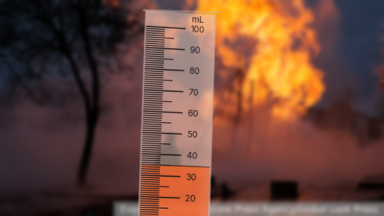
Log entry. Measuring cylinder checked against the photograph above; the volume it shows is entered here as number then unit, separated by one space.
35 mL
